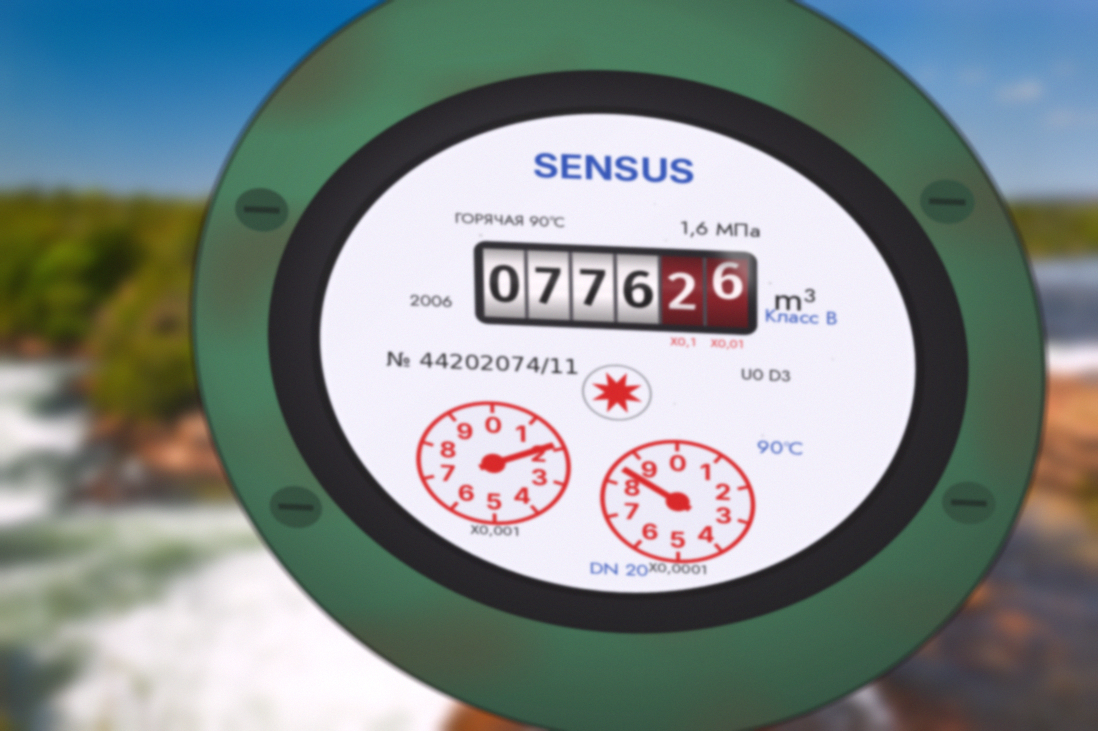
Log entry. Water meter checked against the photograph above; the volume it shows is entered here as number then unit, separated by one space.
776.2618 m³
